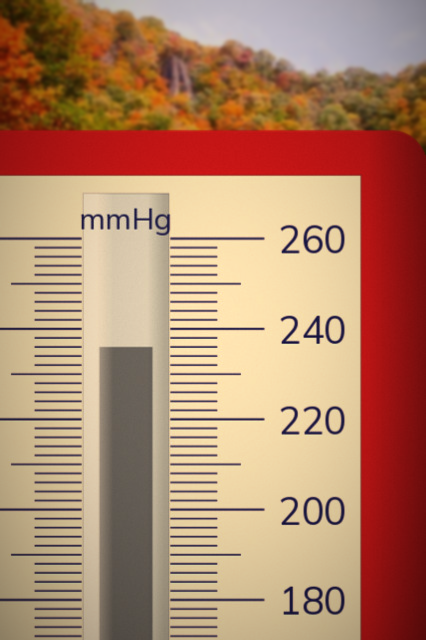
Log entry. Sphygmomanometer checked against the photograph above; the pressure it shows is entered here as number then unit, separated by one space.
236 mmHg
